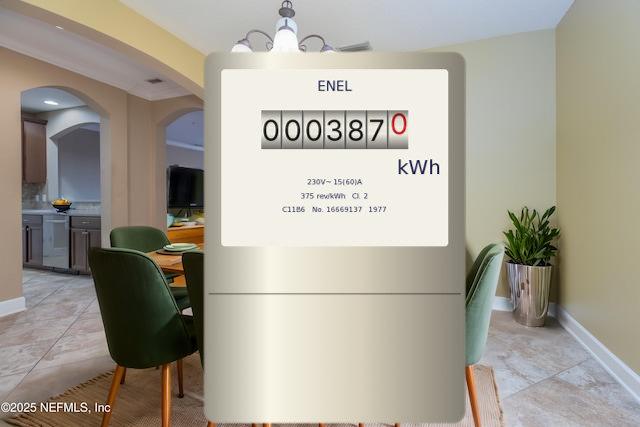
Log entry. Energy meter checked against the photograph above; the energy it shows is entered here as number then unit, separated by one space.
387.0 kWh
